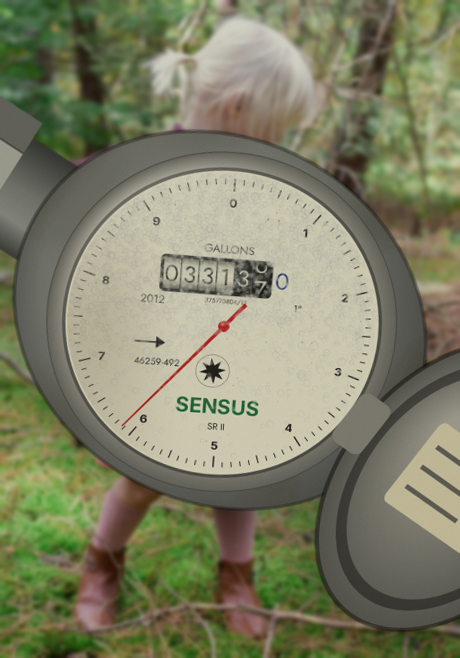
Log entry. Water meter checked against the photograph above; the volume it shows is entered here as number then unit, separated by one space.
331366.1 gal
